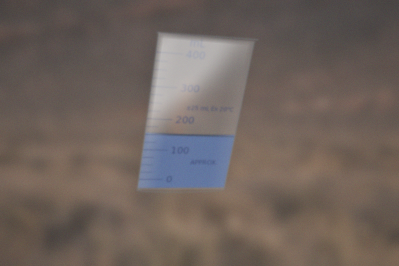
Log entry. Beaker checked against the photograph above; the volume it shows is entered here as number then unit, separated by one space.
150 mL
